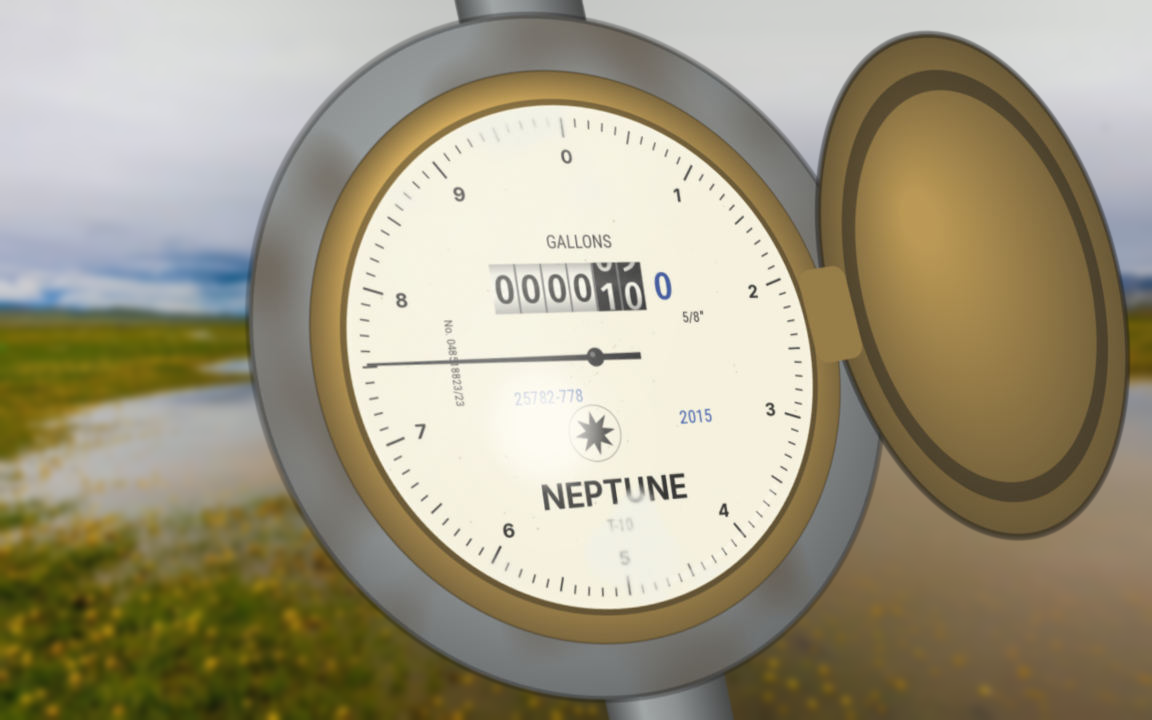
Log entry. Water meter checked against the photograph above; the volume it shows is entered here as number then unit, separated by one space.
97.5 gal
